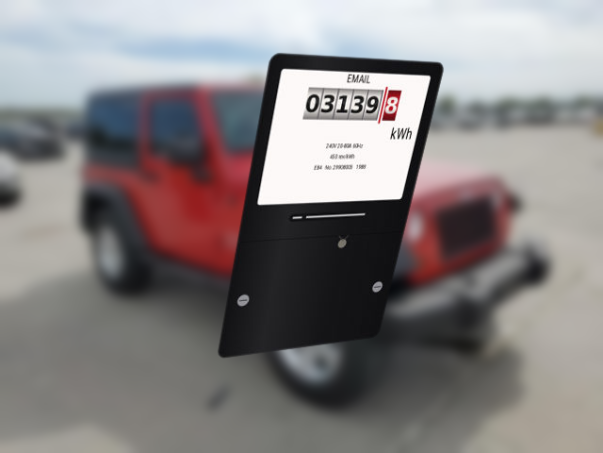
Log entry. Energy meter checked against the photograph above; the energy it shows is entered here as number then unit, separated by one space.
3139.8 kWh
